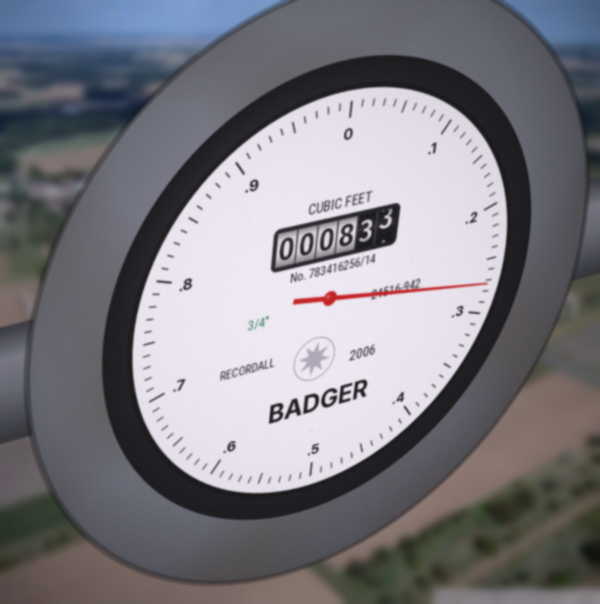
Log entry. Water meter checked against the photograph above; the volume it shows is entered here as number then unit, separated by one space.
833.27 ft³
